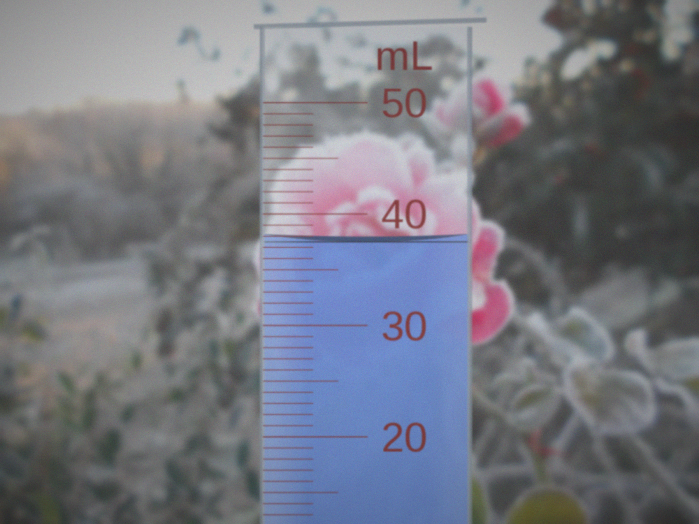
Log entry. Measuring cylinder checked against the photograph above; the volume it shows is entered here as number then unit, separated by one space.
37.5 mL
